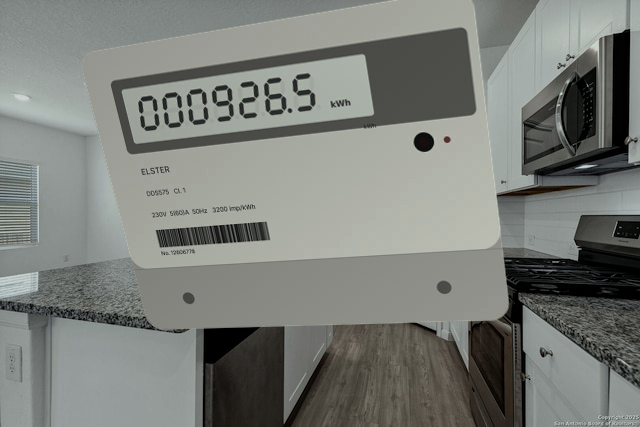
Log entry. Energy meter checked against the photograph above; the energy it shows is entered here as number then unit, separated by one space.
926.5 kWh
